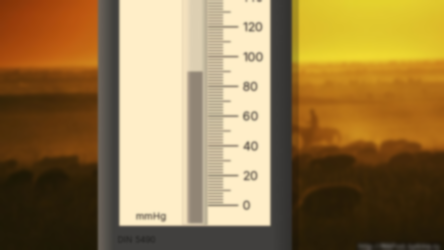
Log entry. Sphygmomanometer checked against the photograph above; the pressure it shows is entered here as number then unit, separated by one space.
90 mmHg
